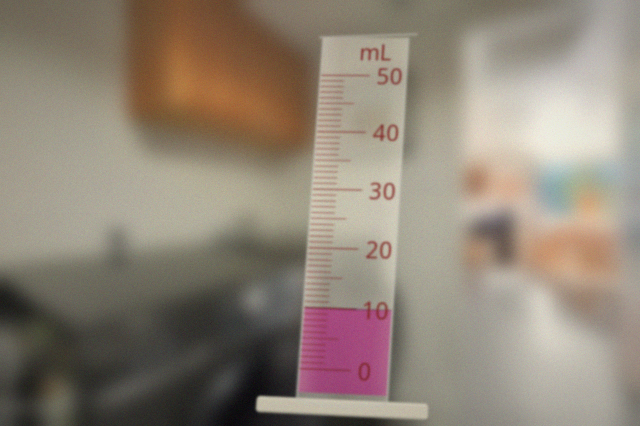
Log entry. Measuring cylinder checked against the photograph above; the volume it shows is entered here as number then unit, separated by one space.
10 mL
